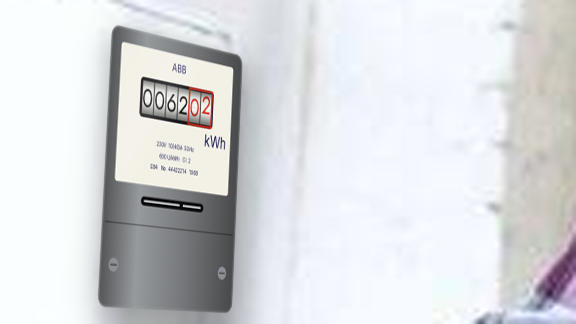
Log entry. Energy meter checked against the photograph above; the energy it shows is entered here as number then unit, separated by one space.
62.02 kWh
